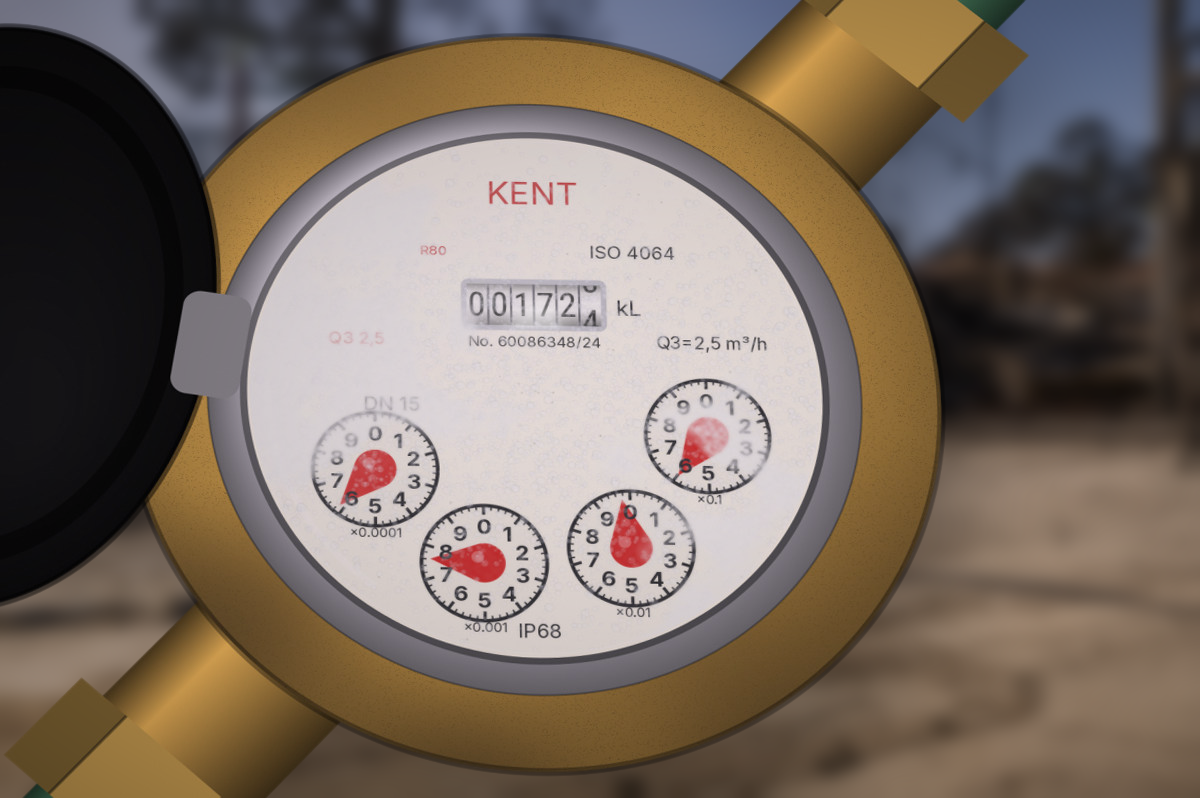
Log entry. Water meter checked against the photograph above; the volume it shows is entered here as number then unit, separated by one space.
1723.5976 kL
